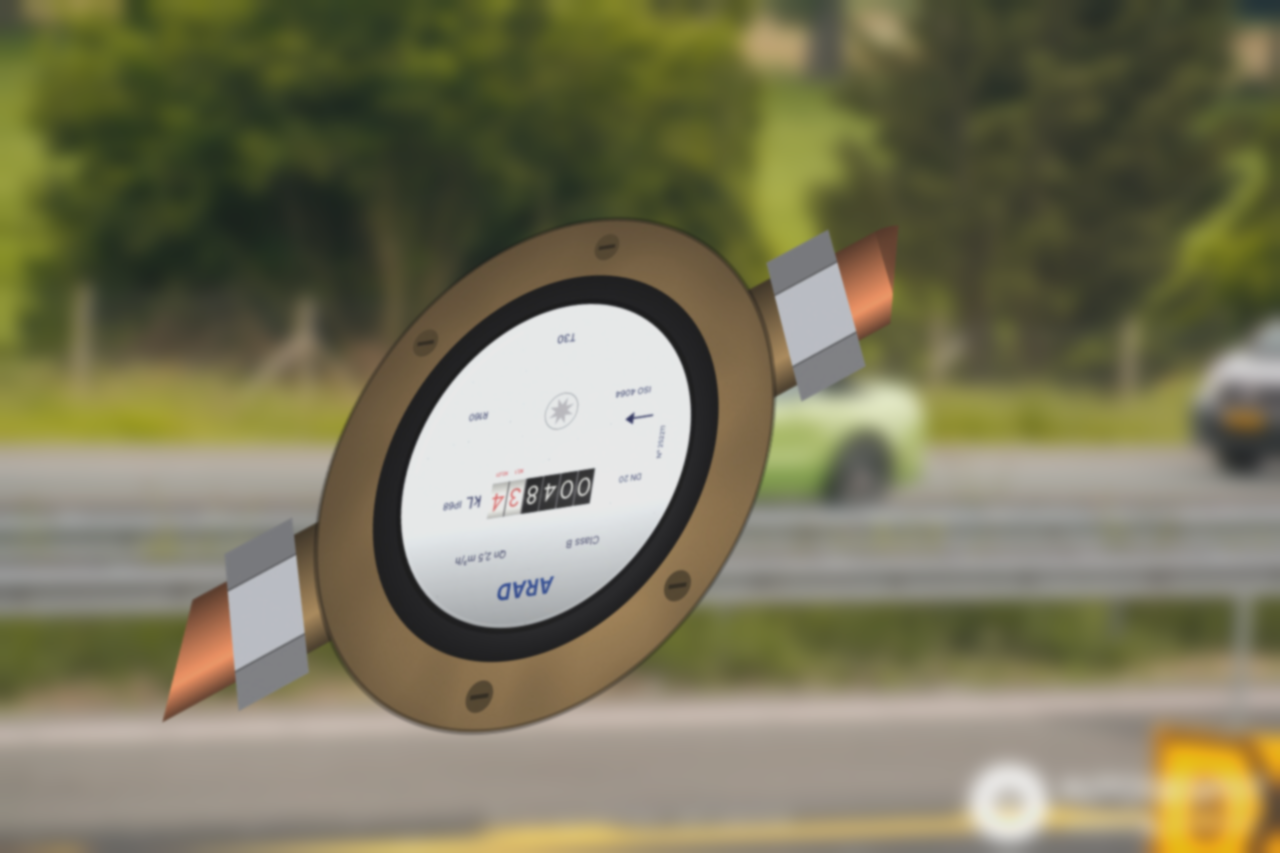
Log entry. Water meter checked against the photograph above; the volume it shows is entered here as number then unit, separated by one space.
48.34 kL
